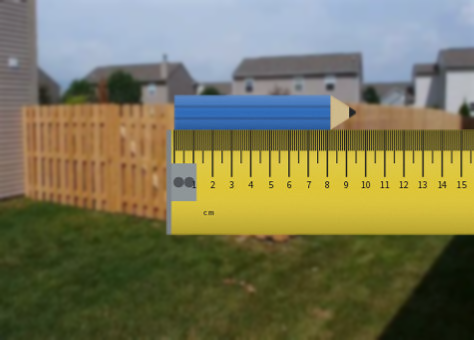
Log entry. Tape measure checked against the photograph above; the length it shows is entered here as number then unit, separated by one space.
9.5 cm
